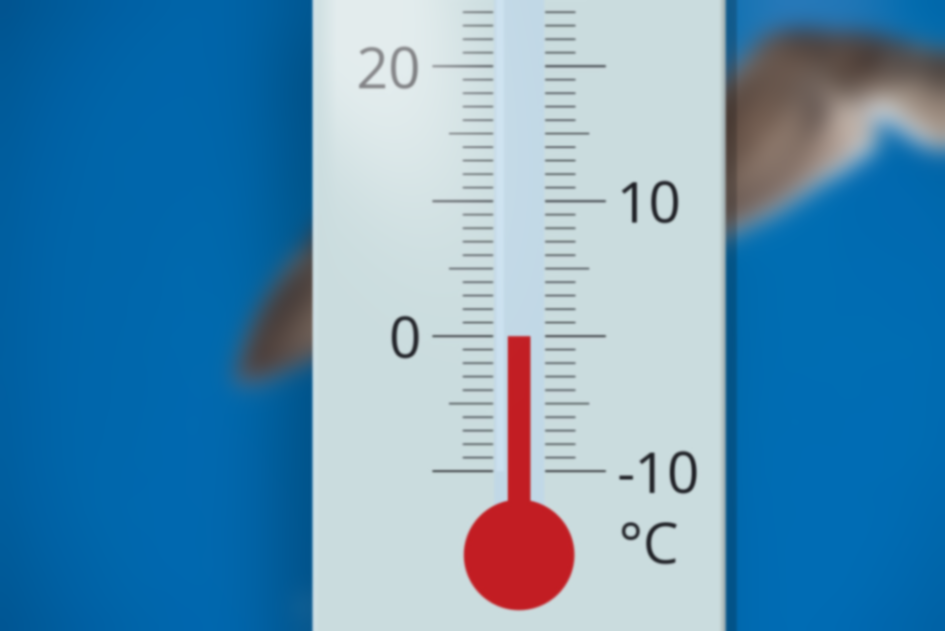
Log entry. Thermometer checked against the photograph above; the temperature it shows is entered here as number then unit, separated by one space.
0 °C
